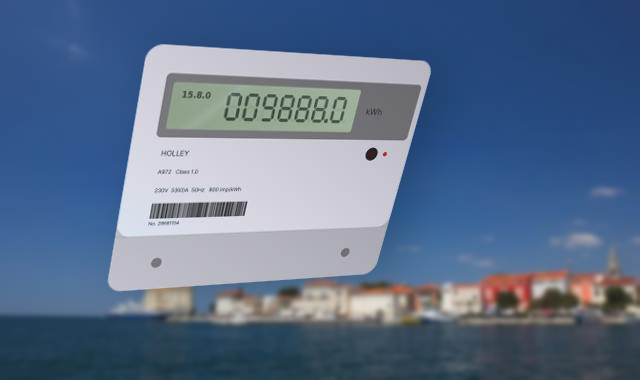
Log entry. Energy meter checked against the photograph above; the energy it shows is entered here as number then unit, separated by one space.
9888.0 kWh
